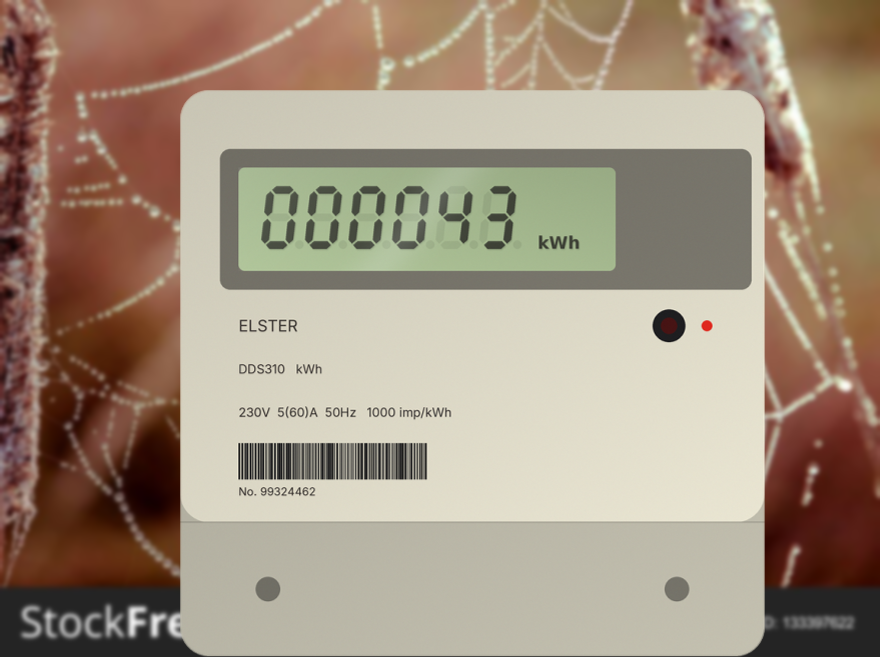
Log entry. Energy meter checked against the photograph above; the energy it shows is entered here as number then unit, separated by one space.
43 kWh
